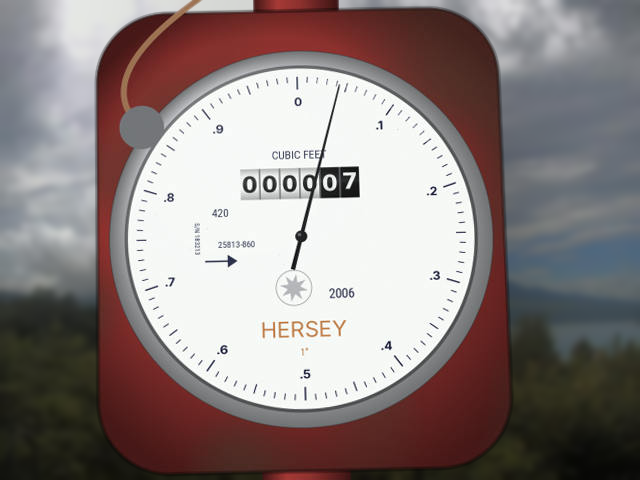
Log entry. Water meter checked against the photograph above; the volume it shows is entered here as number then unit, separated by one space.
7.04 ft³
